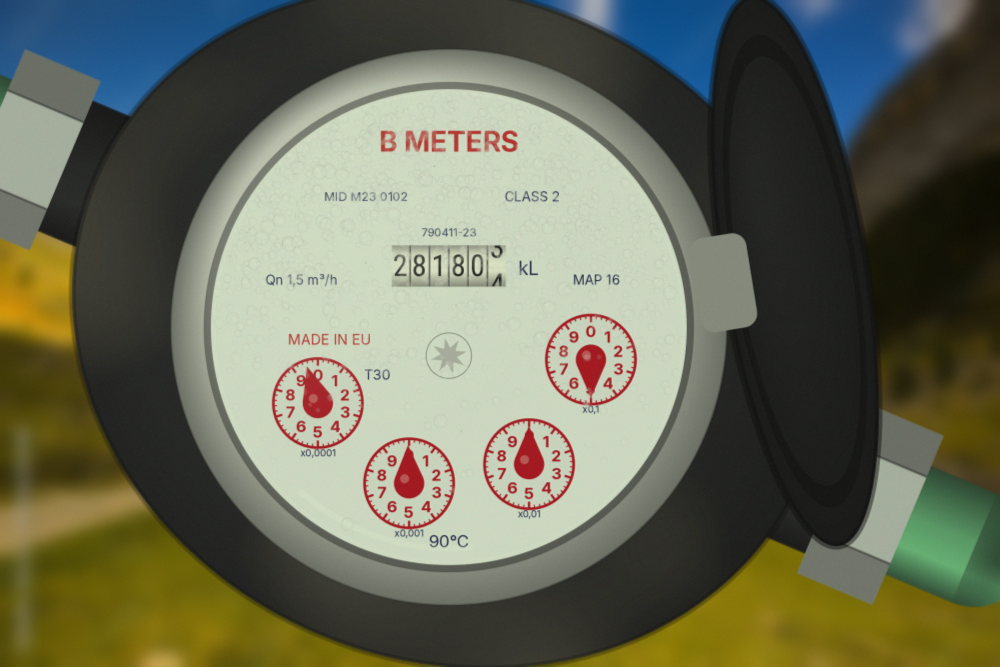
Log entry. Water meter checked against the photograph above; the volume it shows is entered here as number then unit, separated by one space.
281803.4999 kL
